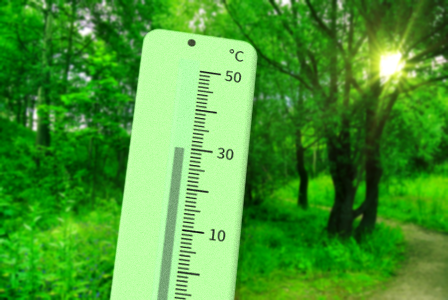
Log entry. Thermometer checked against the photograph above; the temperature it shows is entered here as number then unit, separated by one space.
30 °C
